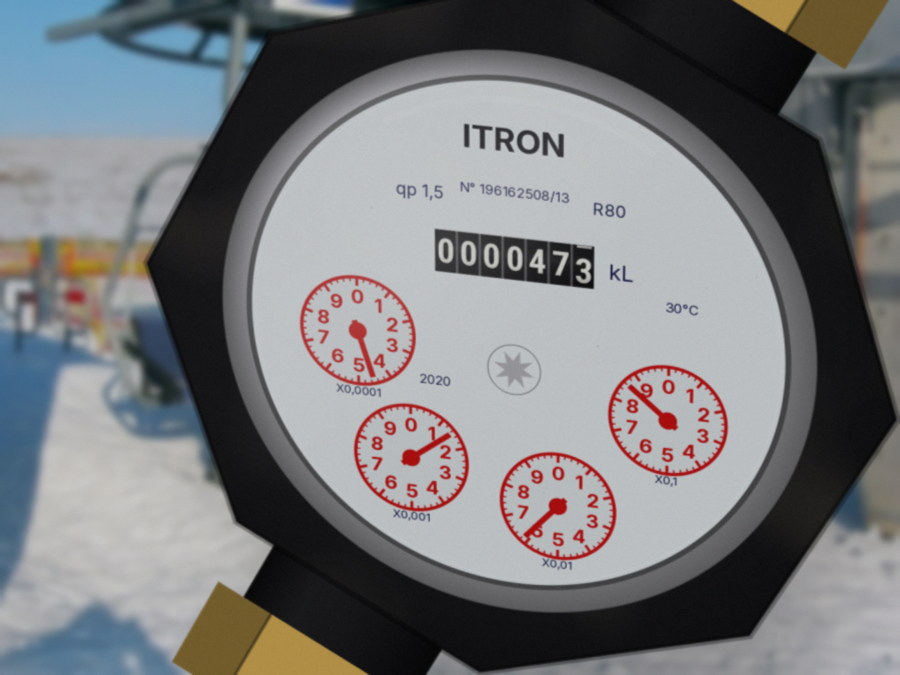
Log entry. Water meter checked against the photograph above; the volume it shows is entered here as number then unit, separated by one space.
472.8614 kL
